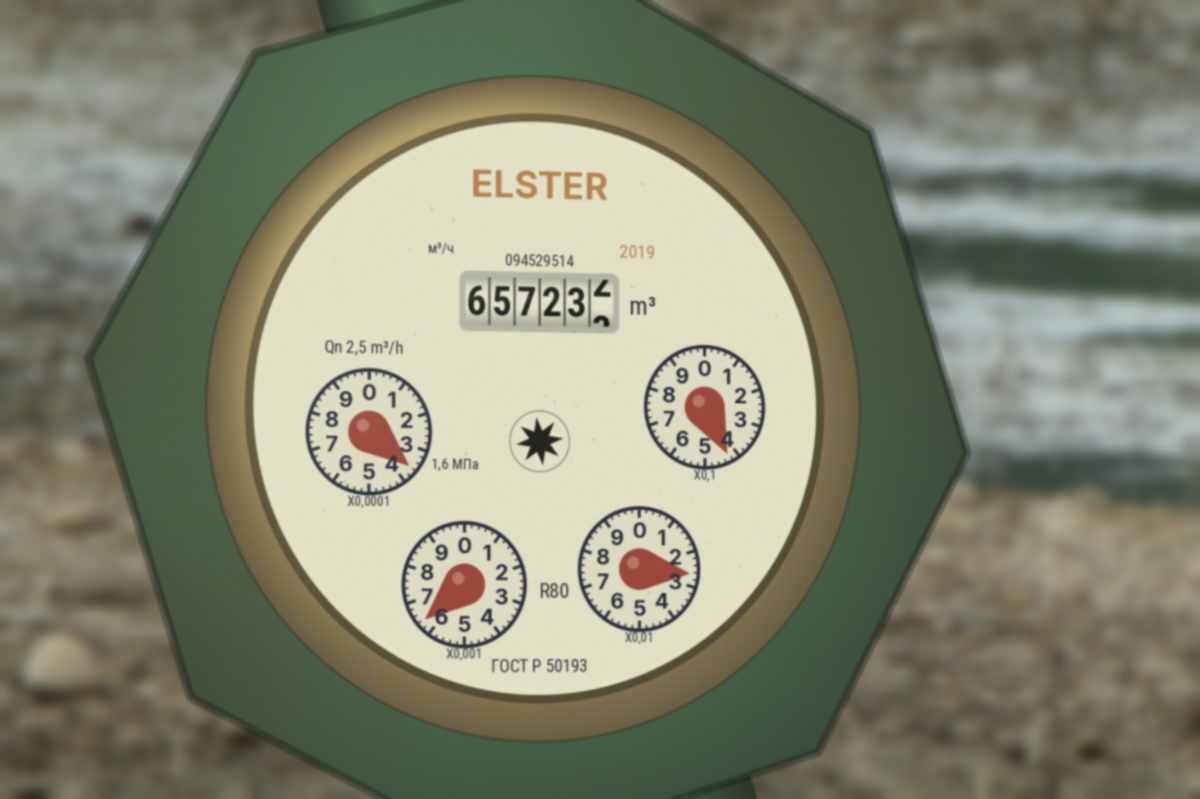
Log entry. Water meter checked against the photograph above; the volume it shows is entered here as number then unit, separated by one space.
657232.4263 m³
